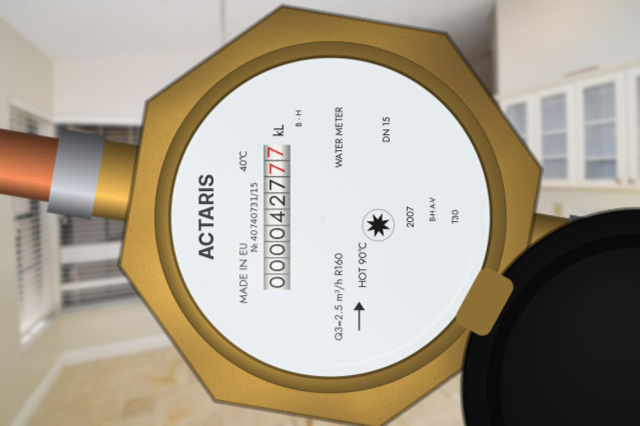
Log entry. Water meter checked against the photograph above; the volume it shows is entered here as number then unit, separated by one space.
427.77 kL
